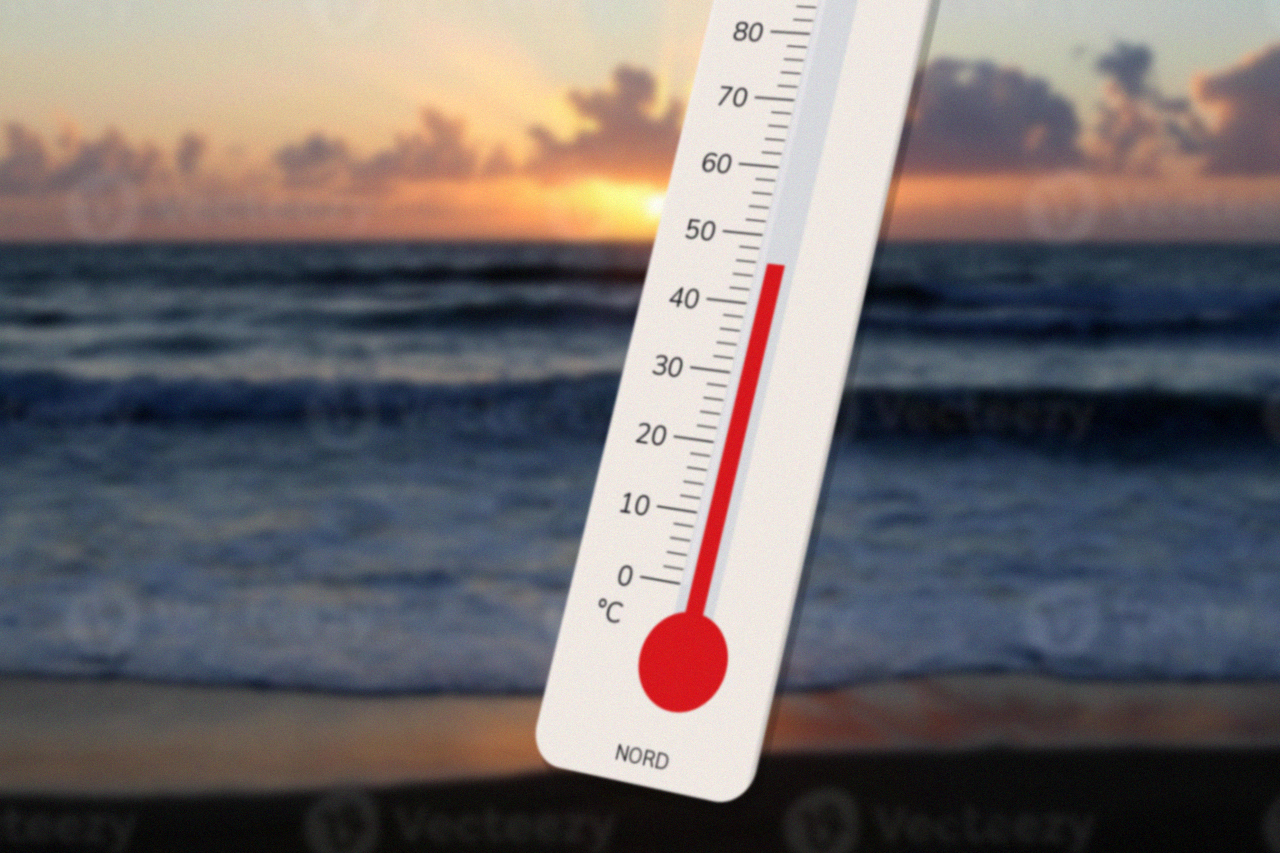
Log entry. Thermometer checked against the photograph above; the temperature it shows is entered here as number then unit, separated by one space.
46 °C
